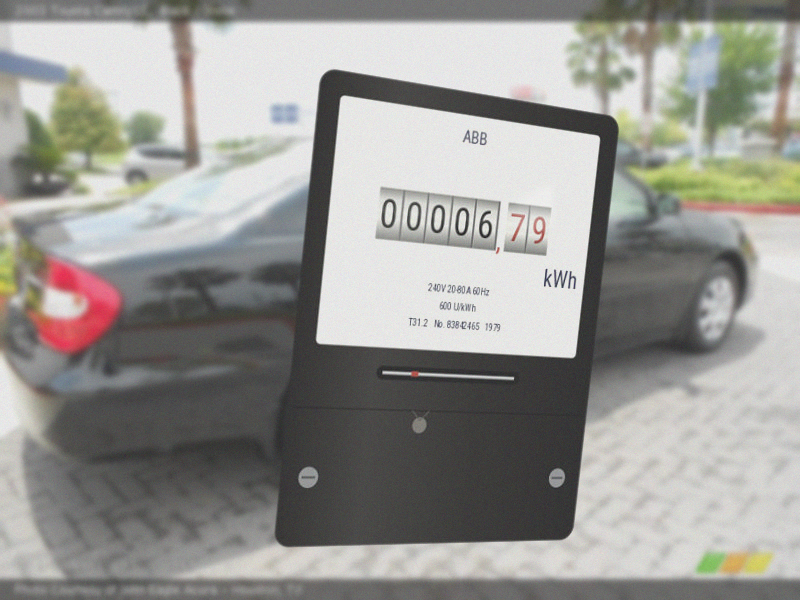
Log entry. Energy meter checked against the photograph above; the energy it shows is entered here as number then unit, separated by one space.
6.79 kWh
